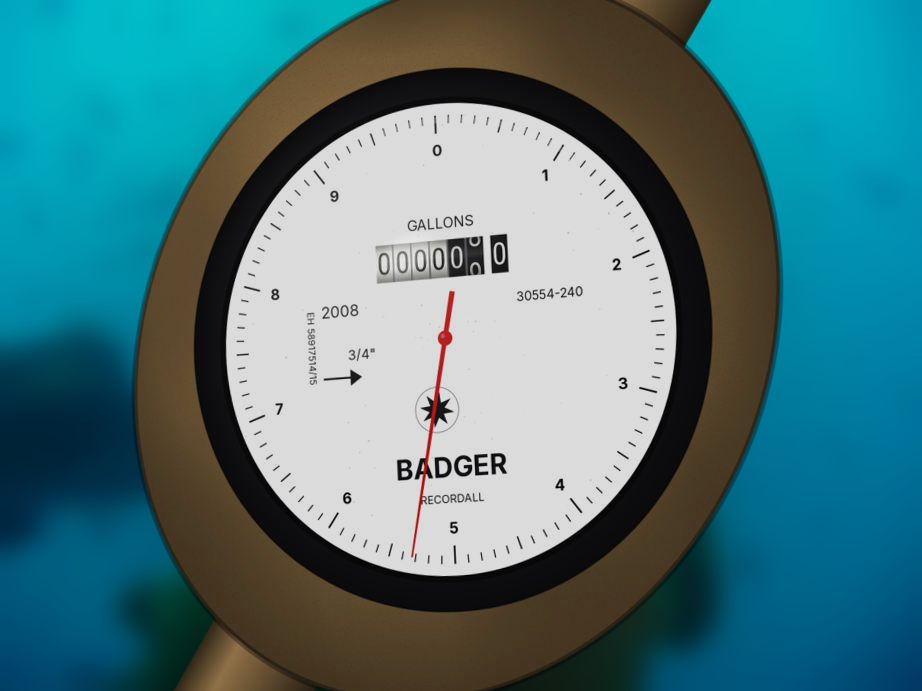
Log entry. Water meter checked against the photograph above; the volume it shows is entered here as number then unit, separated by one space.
85.3 gal
